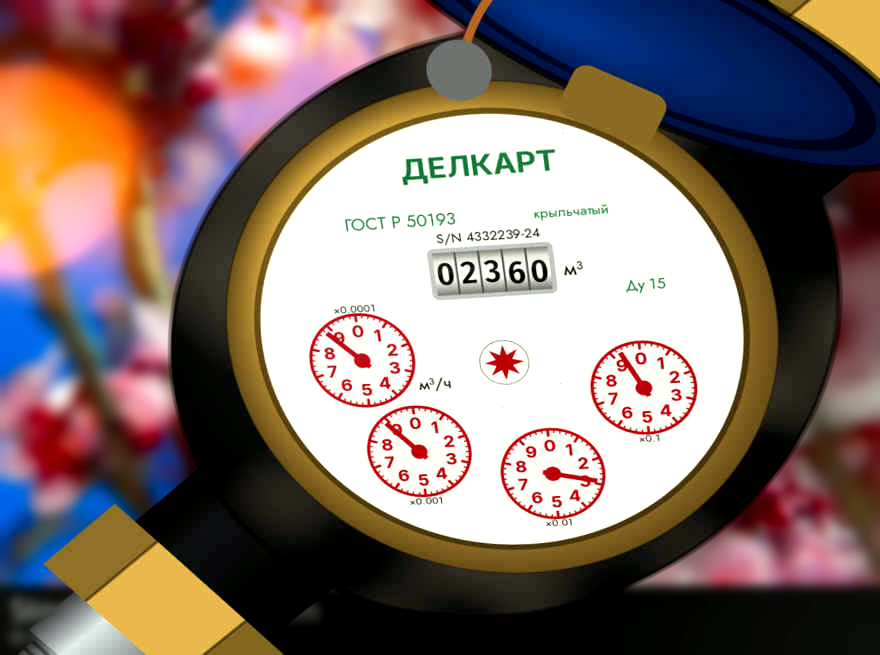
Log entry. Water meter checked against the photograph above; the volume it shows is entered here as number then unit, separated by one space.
2359.9288 m³
